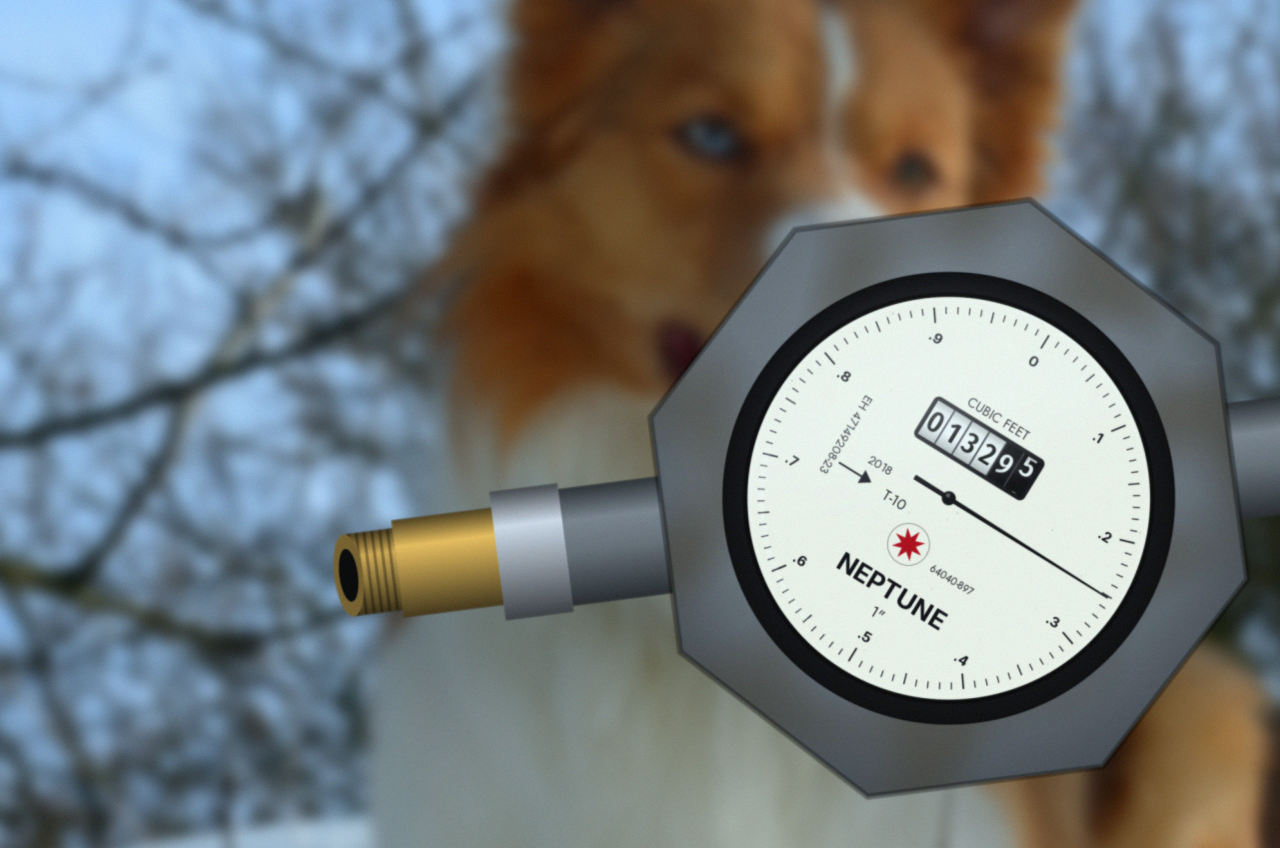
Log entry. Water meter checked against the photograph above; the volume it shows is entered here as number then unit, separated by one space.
13295.25 ft³
